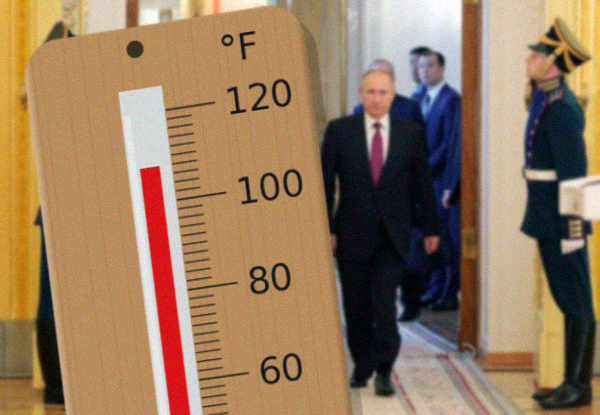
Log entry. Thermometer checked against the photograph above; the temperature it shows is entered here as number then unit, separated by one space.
108 °F
